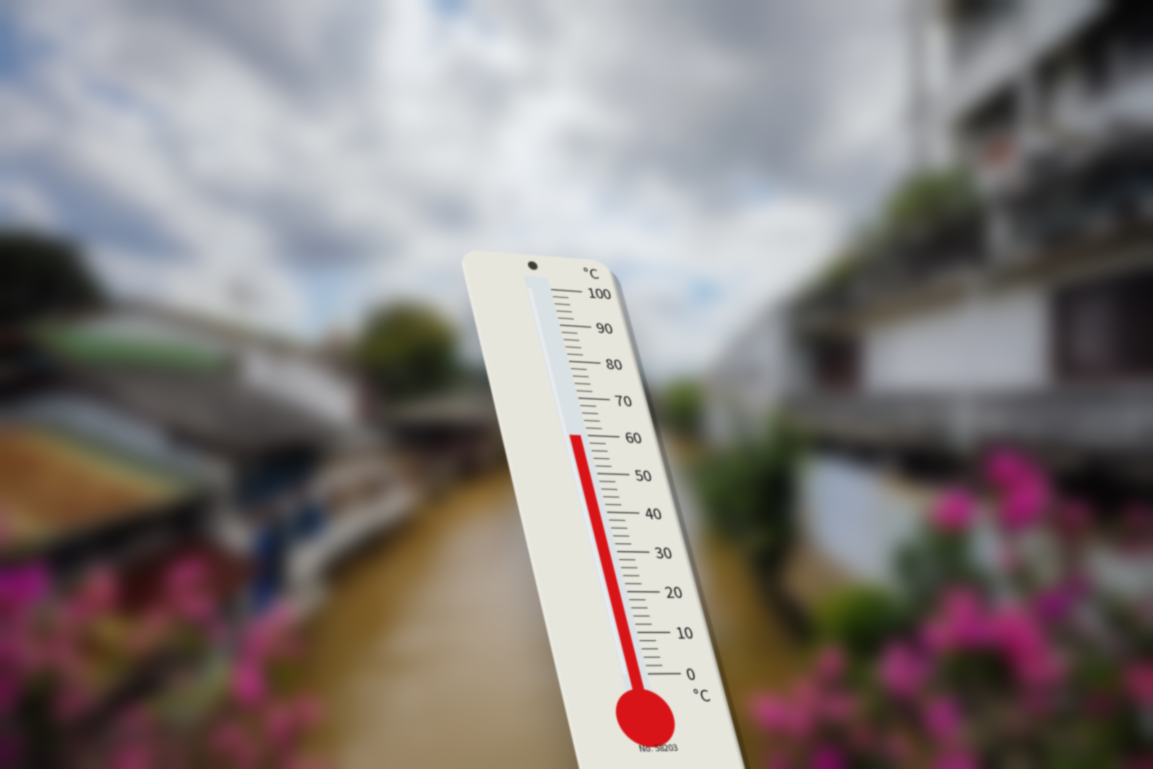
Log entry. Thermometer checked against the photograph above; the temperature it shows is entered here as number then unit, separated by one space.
60 °C
